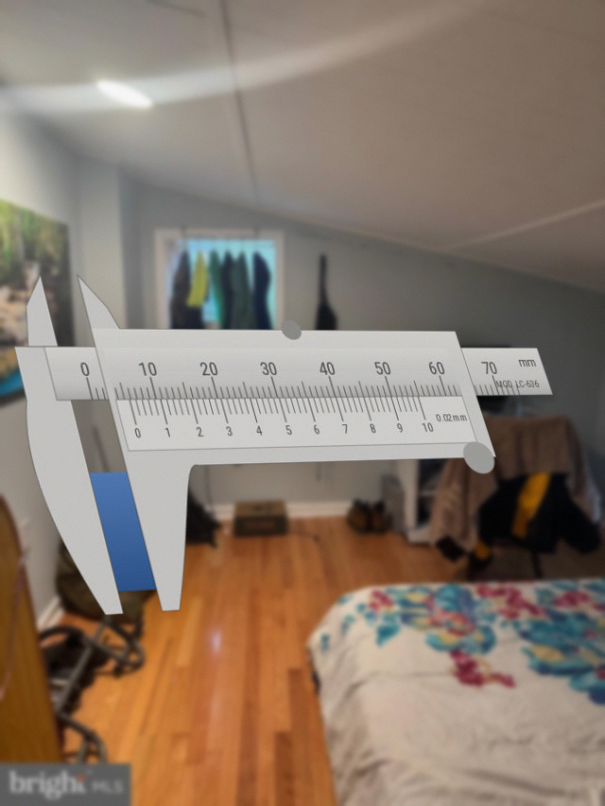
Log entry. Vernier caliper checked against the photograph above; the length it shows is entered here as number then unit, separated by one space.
5.8 mm
